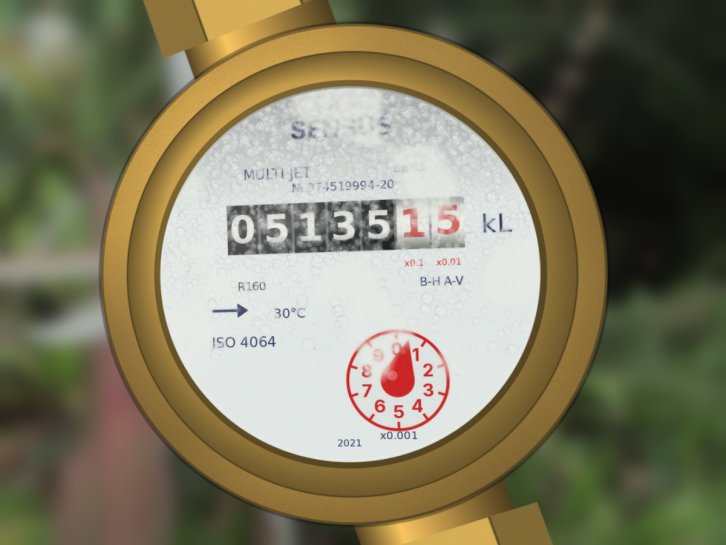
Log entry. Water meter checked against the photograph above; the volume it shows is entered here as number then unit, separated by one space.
5135.150 kL
